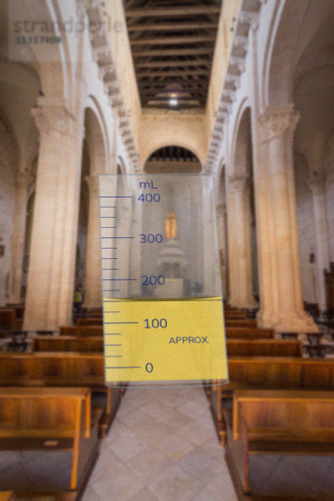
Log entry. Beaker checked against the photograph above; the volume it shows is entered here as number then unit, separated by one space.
150 mL
